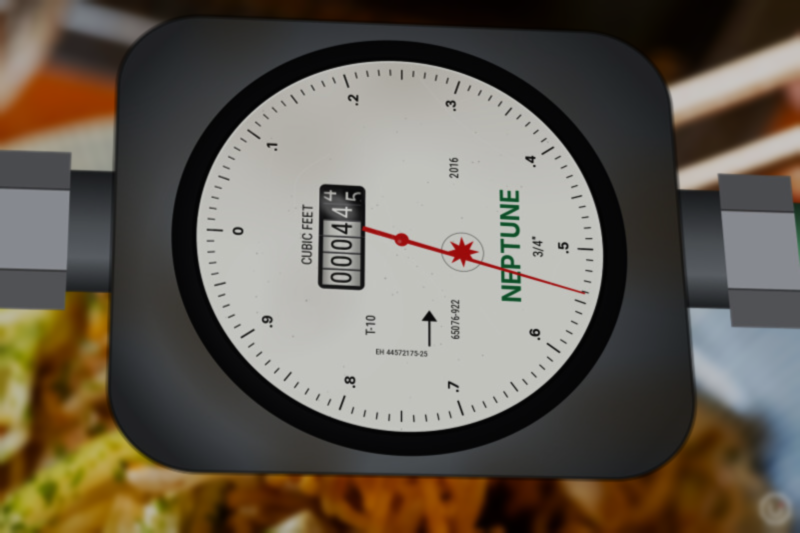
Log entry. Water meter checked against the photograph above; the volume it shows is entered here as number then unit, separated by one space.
444.54 ft³
